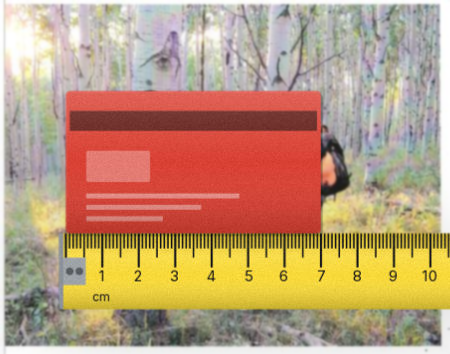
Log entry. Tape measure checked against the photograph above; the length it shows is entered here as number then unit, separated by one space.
7 cm
